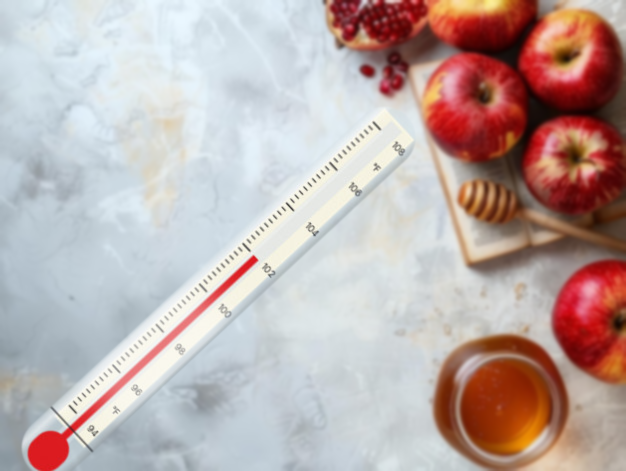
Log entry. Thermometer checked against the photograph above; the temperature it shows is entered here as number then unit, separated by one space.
102 °F
